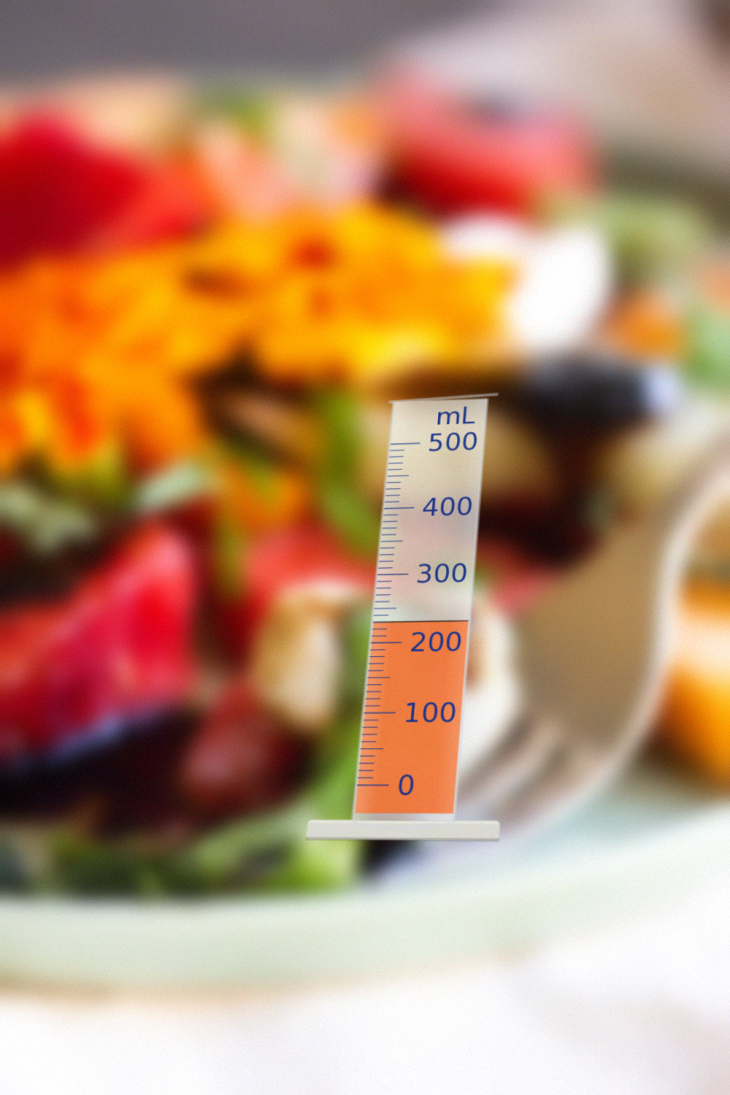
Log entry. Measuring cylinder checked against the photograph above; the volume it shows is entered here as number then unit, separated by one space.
230 mL
